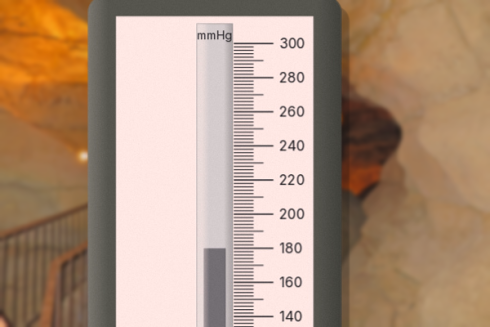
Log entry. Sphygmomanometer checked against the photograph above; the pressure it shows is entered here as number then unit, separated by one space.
180 mmHg
